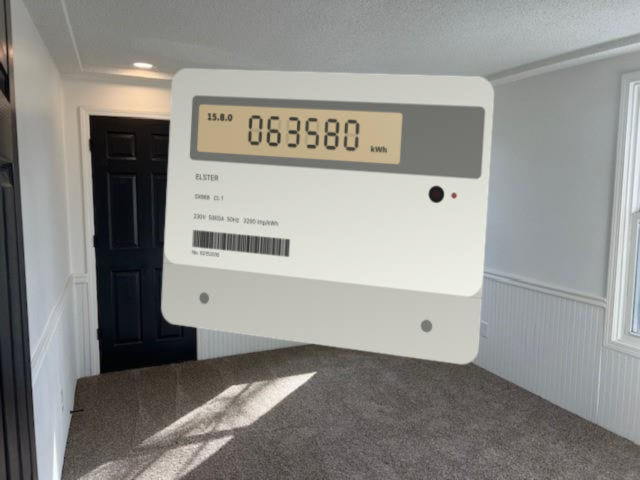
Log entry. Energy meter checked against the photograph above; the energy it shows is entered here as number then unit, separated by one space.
63580 kWh
